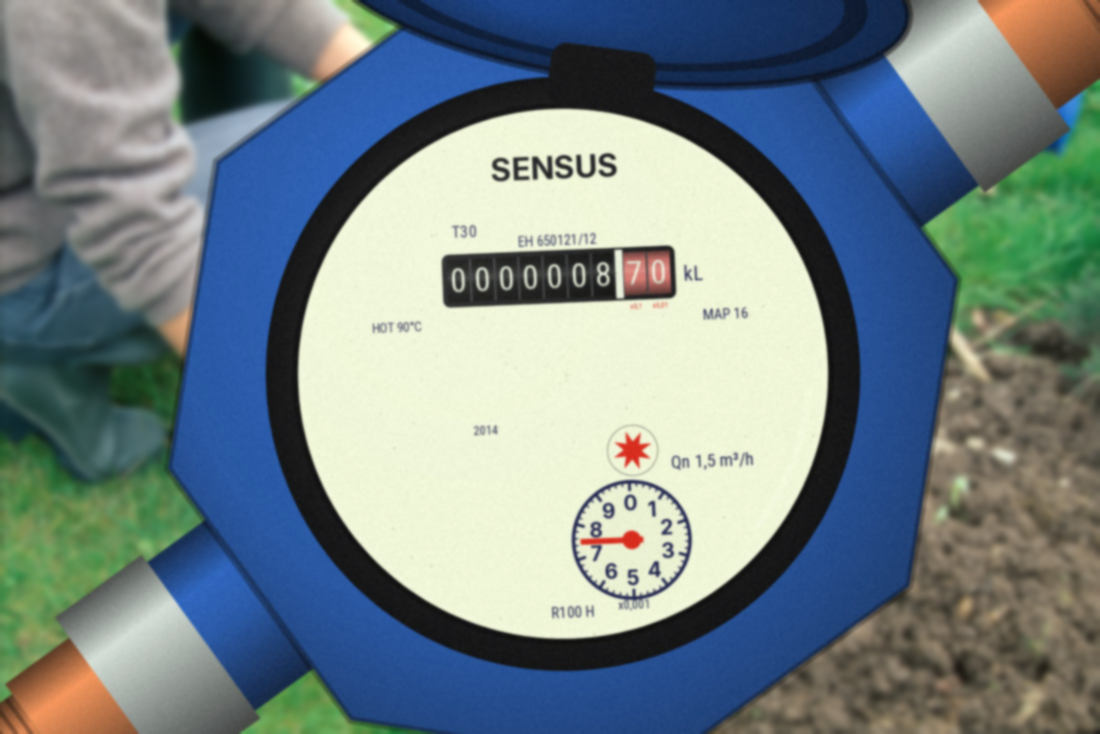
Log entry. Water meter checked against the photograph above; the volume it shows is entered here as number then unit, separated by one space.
8.707 kL
